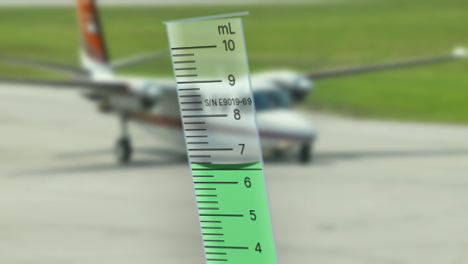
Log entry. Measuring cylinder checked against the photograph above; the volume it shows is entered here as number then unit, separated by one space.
6.4 mL
